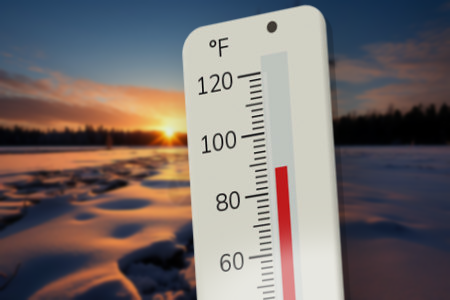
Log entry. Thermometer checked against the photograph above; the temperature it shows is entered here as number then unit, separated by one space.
88 °F
